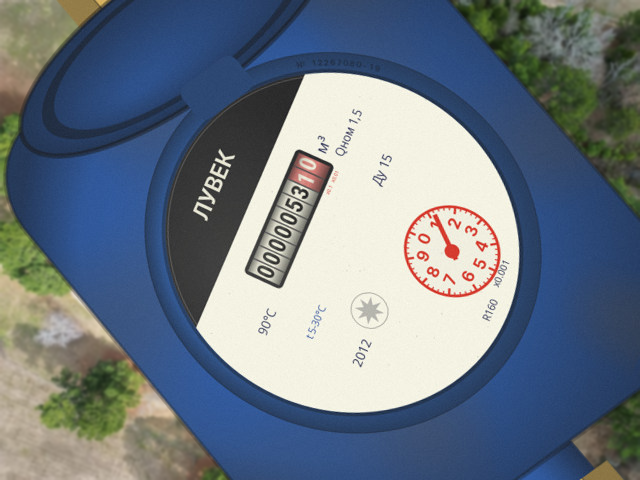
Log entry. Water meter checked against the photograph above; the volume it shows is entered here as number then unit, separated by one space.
53.101 m³
